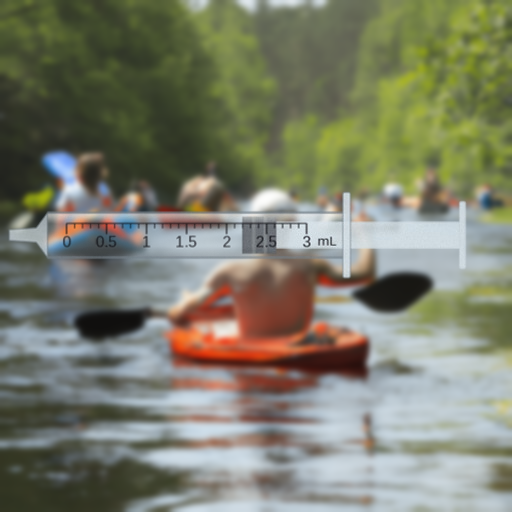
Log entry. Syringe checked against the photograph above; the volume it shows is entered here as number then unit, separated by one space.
2.2 mL
